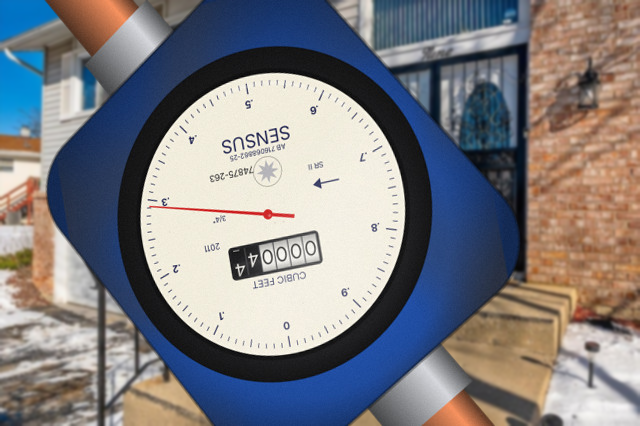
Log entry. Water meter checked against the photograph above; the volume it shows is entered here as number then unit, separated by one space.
44.29 ft³
